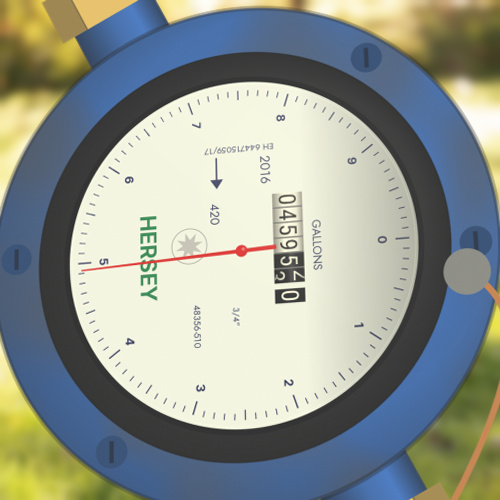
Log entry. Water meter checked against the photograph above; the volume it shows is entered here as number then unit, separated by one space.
459524.9 gal
